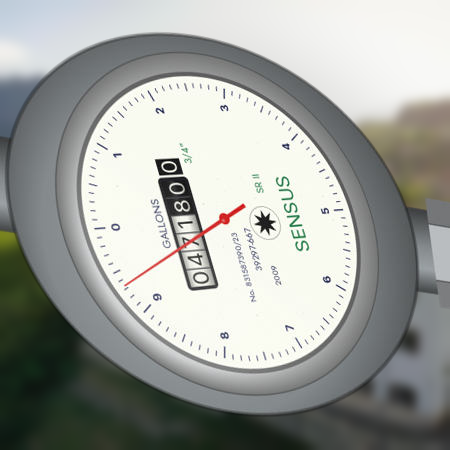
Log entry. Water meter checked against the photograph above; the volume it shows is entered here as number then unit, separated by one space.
471799.3 gal
